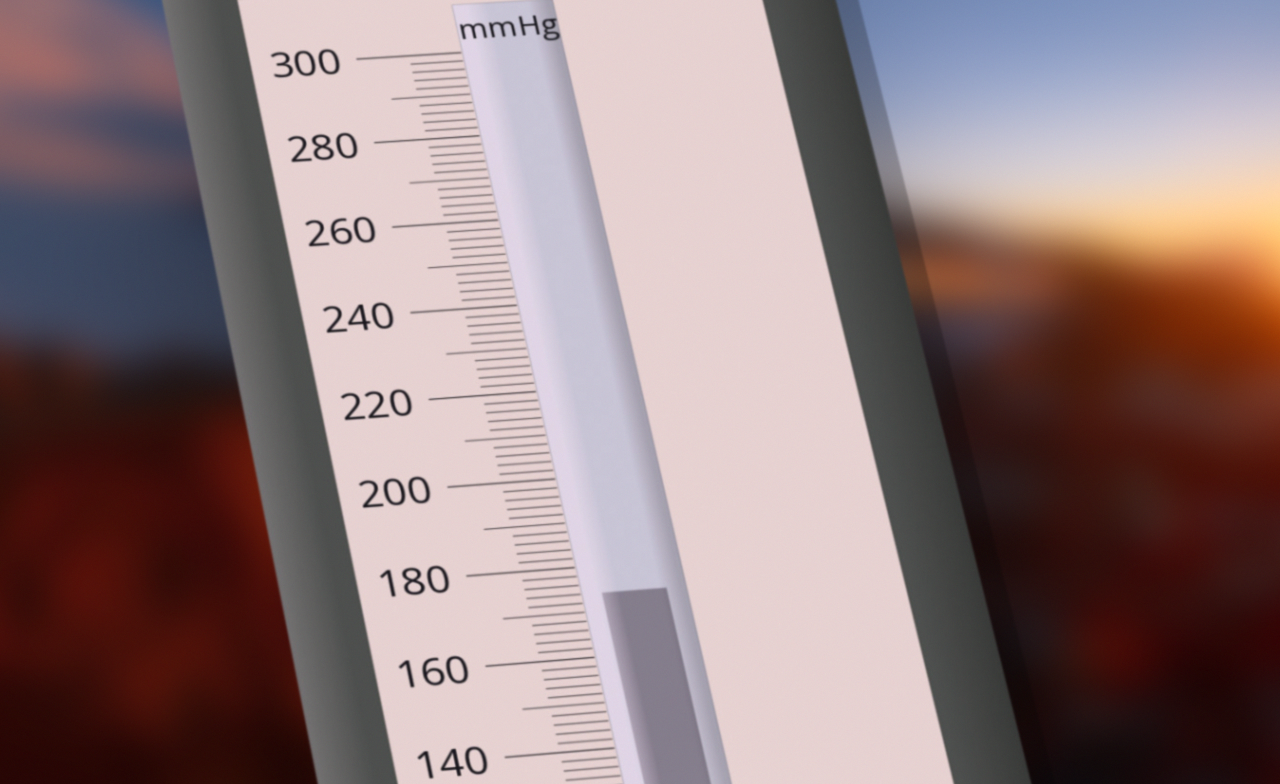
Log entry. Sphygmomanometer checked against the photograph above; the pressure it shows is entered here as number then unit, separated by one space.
174 mmHg
